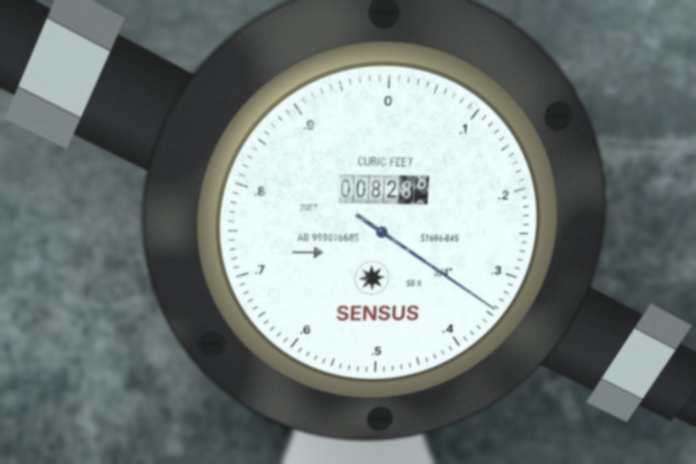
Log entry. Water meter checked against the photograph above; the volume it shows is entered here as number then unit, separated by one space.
8288.34 ft³
